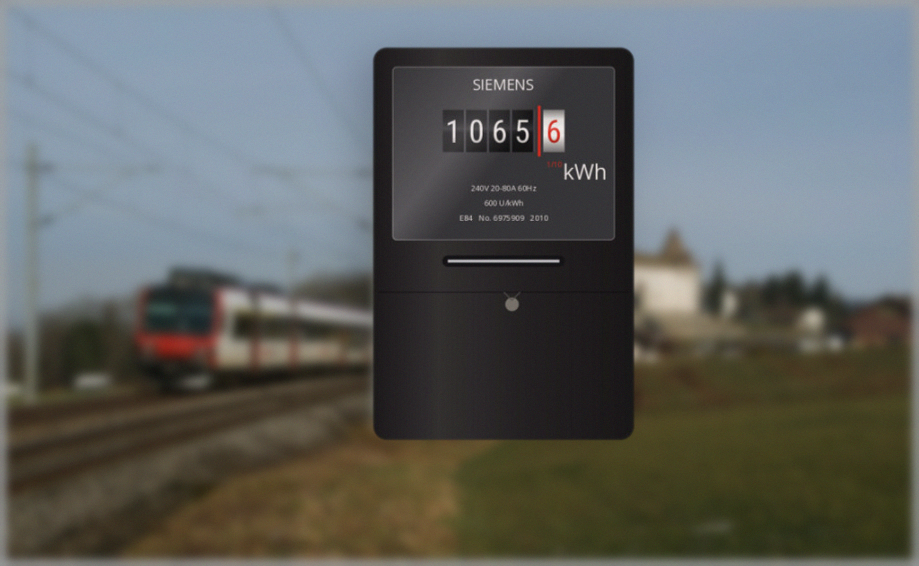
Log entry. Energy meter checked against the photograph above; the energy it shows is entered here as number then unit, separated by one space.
1065.6 kWh
